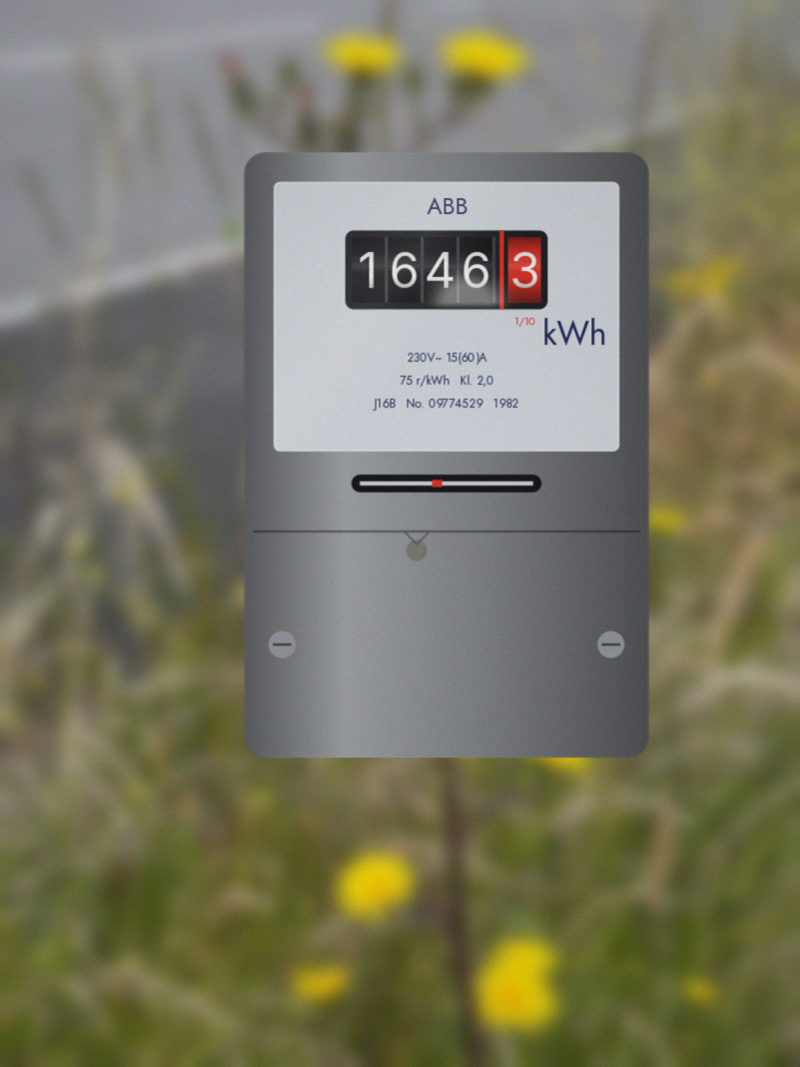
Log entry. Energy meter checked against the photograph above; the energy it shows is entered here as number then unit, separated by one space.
1646.3 kWh
